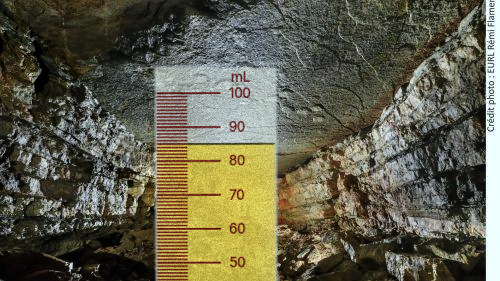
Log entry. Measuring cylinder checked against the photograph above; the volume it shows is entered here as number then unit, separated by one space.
85 mL
